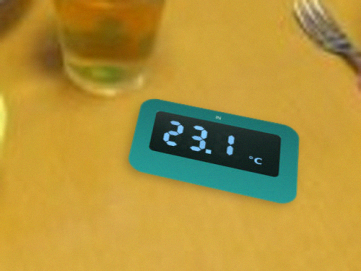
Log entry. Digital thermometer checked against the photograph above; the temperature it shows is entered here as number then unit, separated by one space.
23.1 °C
